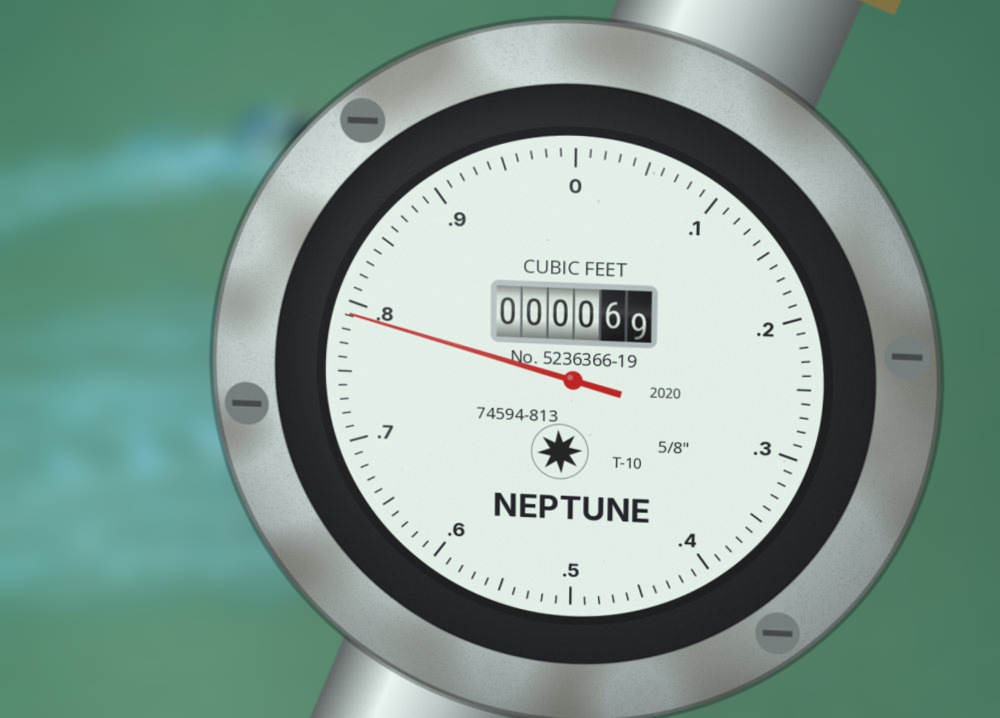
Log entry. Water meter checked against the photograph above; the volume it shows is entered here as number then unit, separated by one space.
68.79 ft³
